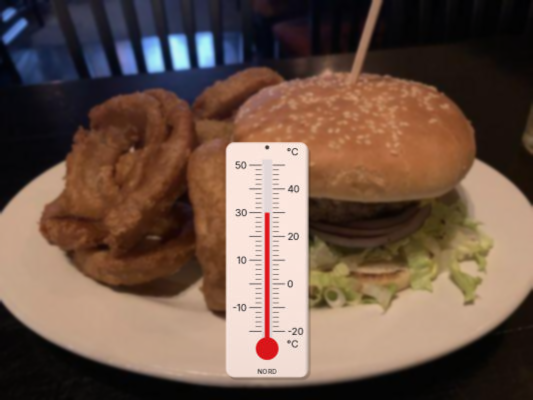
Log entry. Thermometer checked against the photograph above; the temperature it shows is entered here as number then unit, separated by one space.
30 °C
